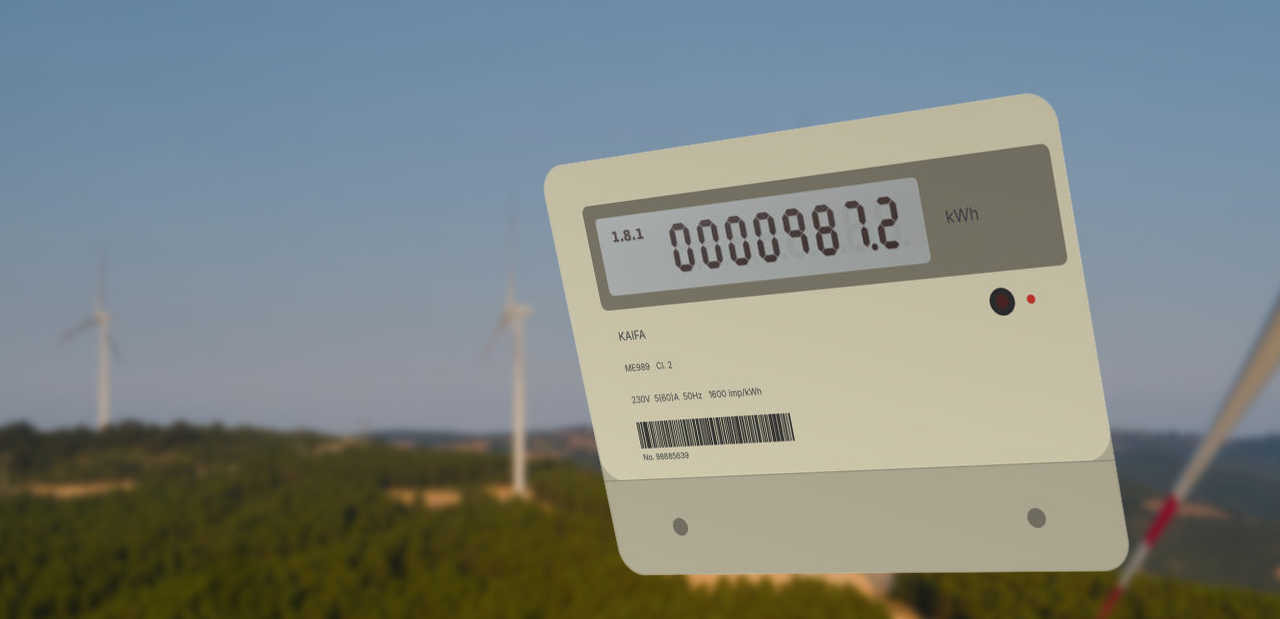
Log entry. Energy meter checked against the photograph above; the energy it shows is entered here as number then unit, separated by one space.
987.2 kWh
